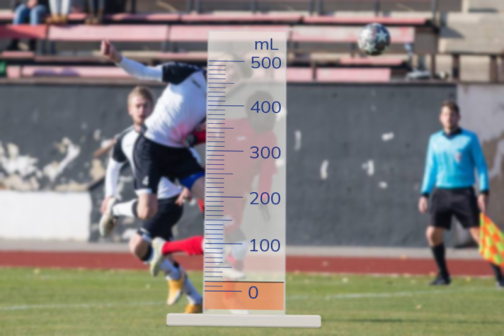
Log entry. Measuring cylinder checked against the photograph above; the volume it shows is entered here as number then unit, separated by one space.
20 mL
